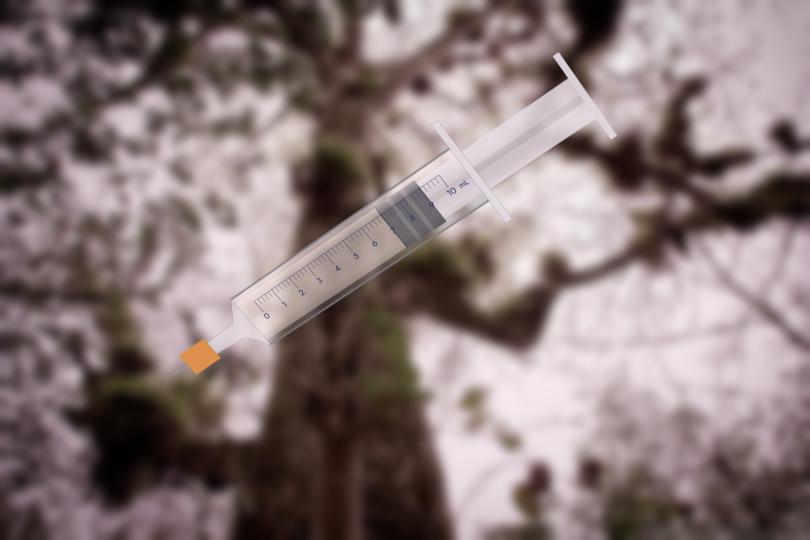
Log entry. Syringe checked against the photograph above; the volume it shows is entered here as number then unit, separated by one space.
7 mL
